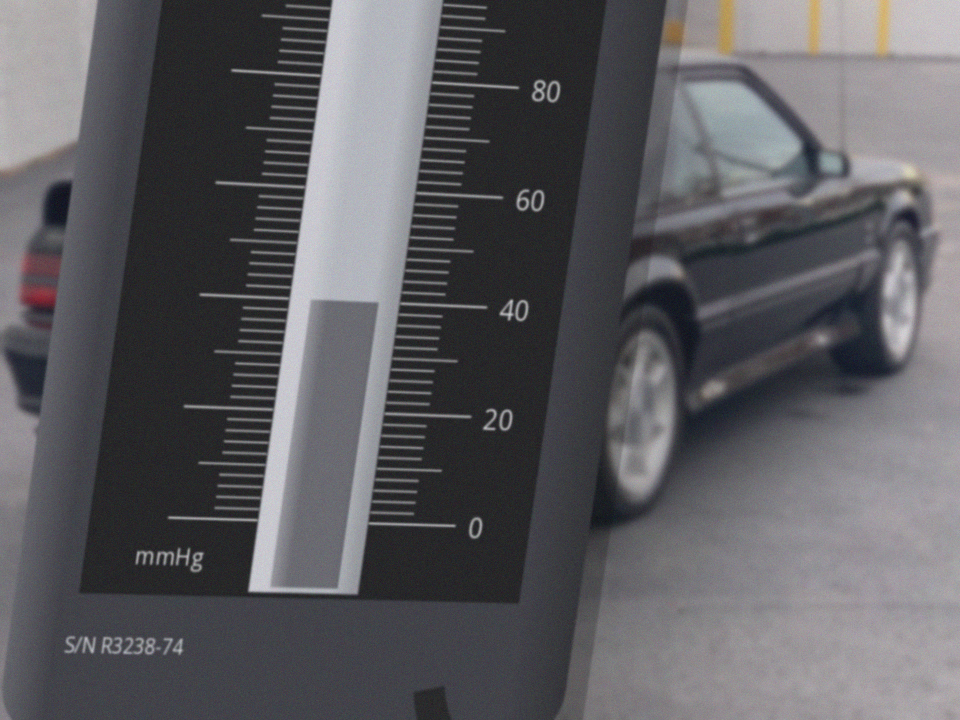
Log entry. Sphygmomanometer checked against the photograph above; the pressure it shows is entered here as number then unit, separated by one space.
40 mmHg
